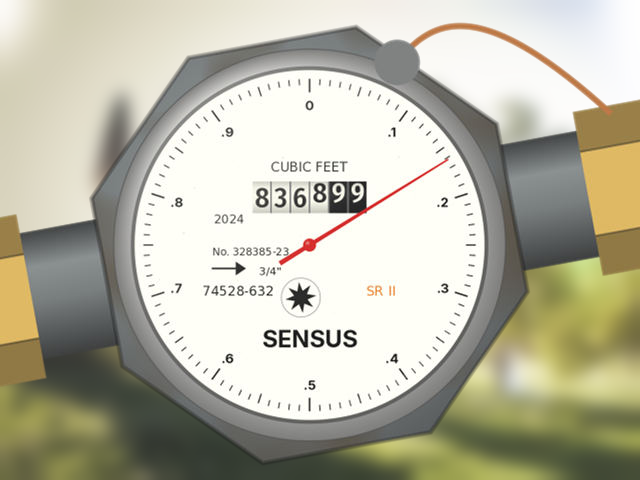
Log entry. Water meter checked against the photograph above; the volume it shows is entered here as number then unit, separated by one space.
836899.16 ft³
